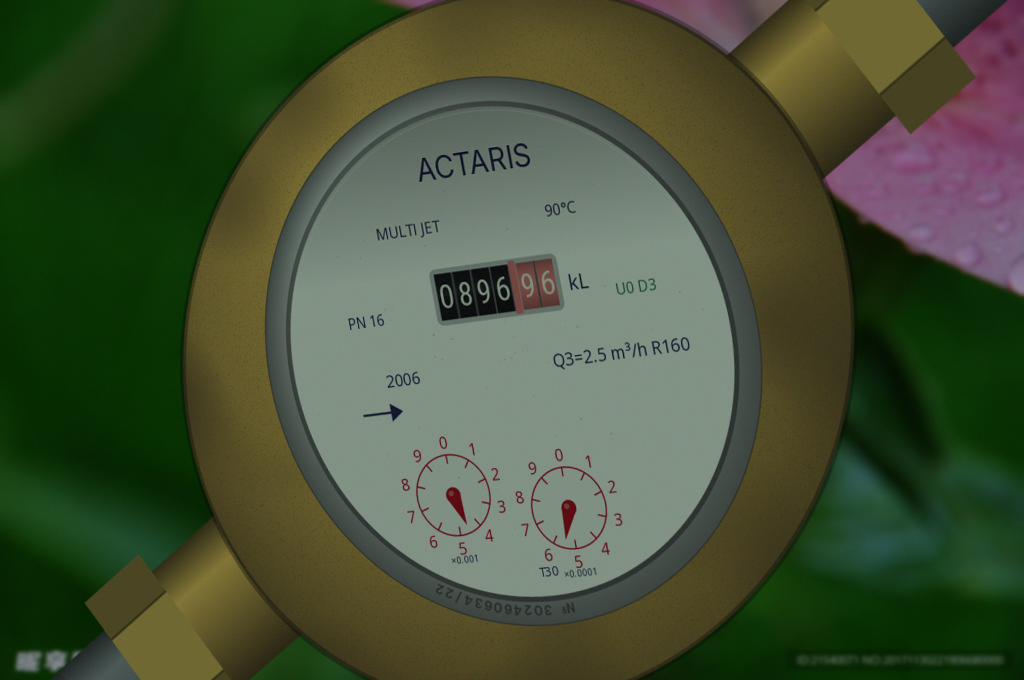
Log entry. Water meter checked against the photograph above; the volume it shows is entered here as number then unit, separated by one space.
896.9645 kL
